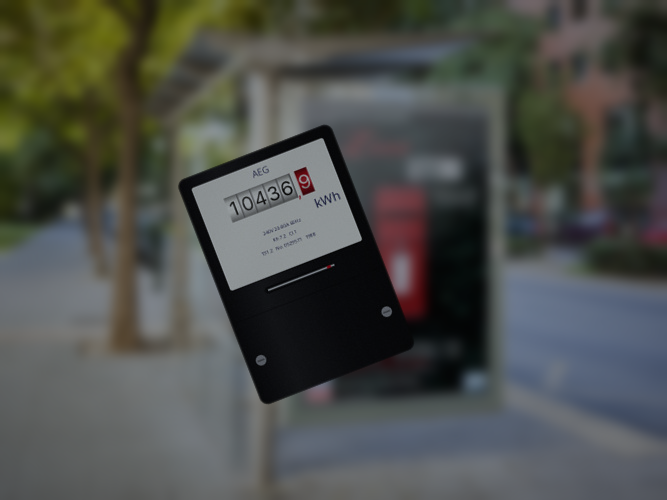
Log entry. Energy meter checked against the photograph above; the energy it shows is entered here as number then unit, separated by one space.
10436.9 kWh
